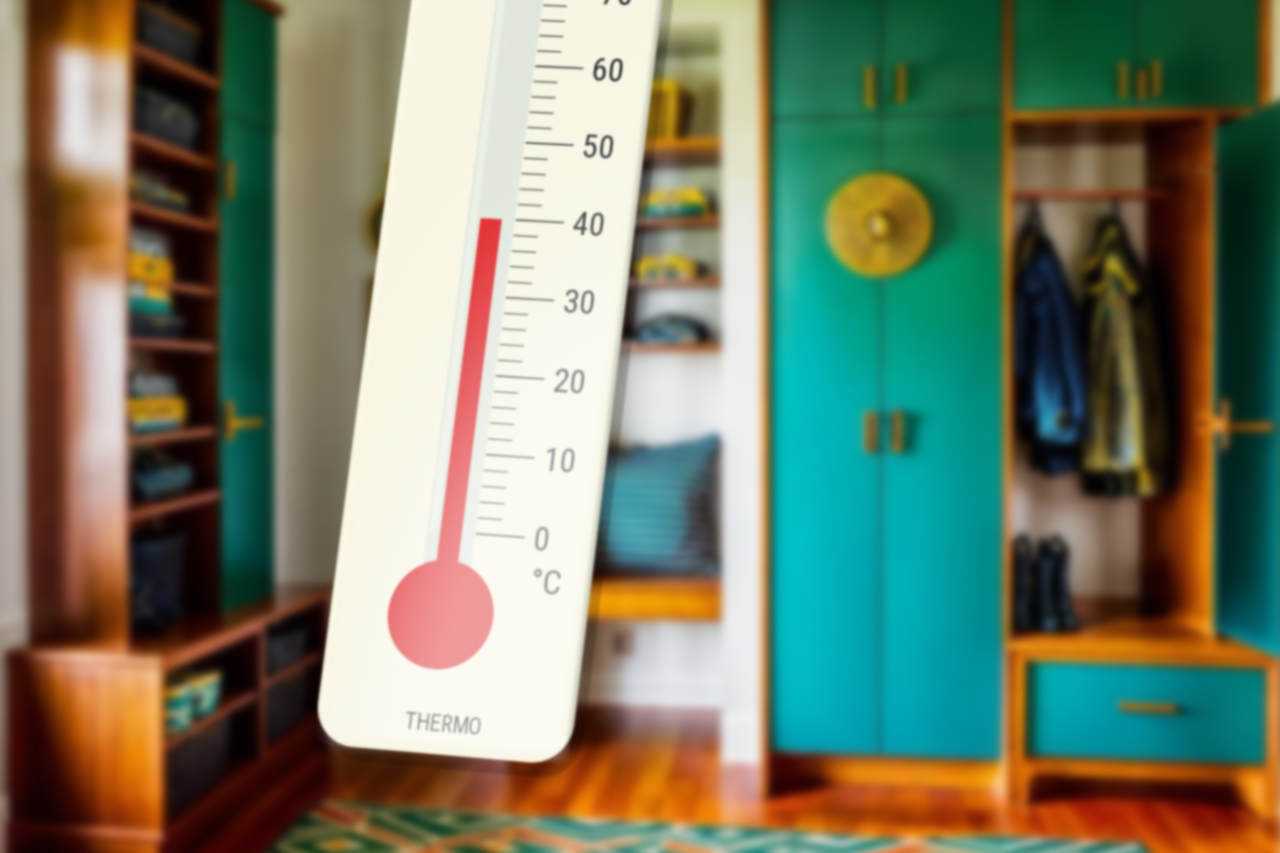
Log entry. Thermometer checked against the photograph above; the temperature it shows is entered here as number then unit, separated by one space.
40 °C
